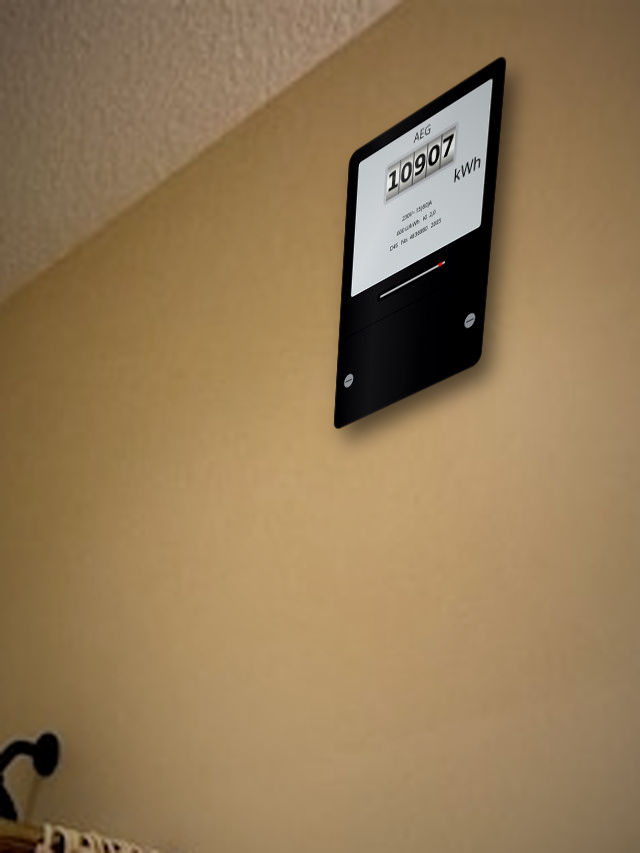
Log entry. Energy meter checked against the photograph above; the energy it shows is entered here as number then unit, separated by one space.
10907 kWh
